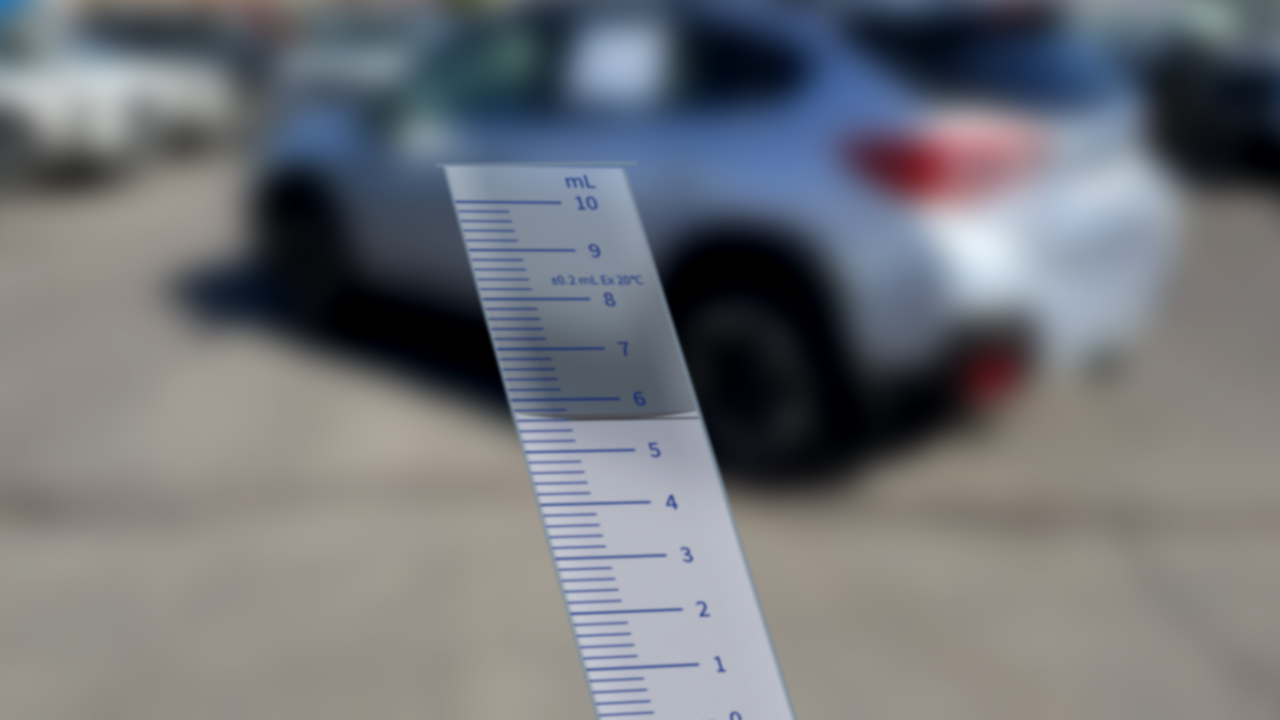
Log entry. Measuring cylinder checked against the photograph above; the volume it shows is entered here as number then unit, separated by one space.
5.6 mL
